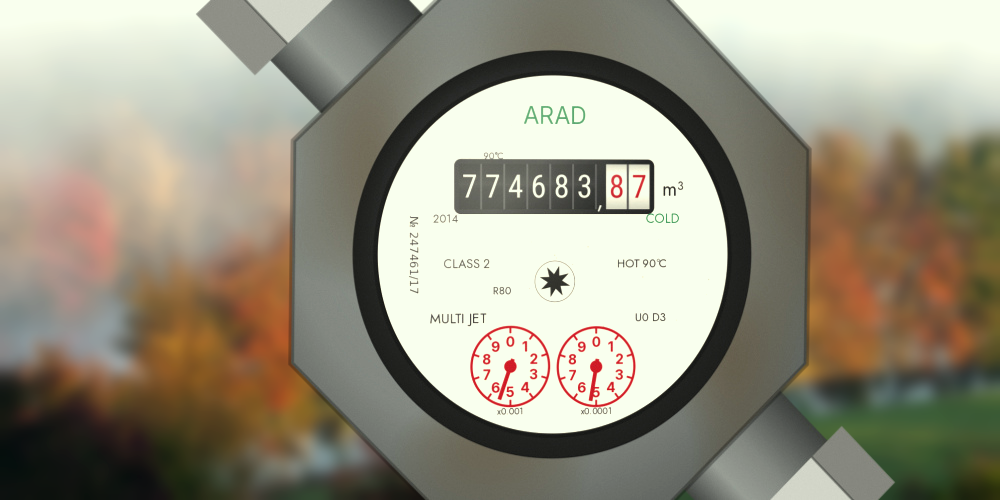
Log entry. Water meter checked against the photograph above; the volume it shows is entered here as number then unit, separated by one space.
774683.8755 m³
